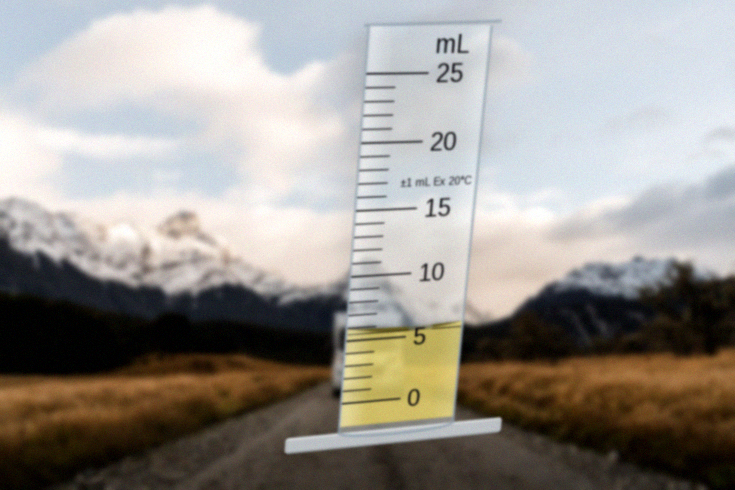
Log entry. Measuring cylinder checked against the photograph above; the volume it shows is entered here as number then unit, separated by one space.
5.5 mL
